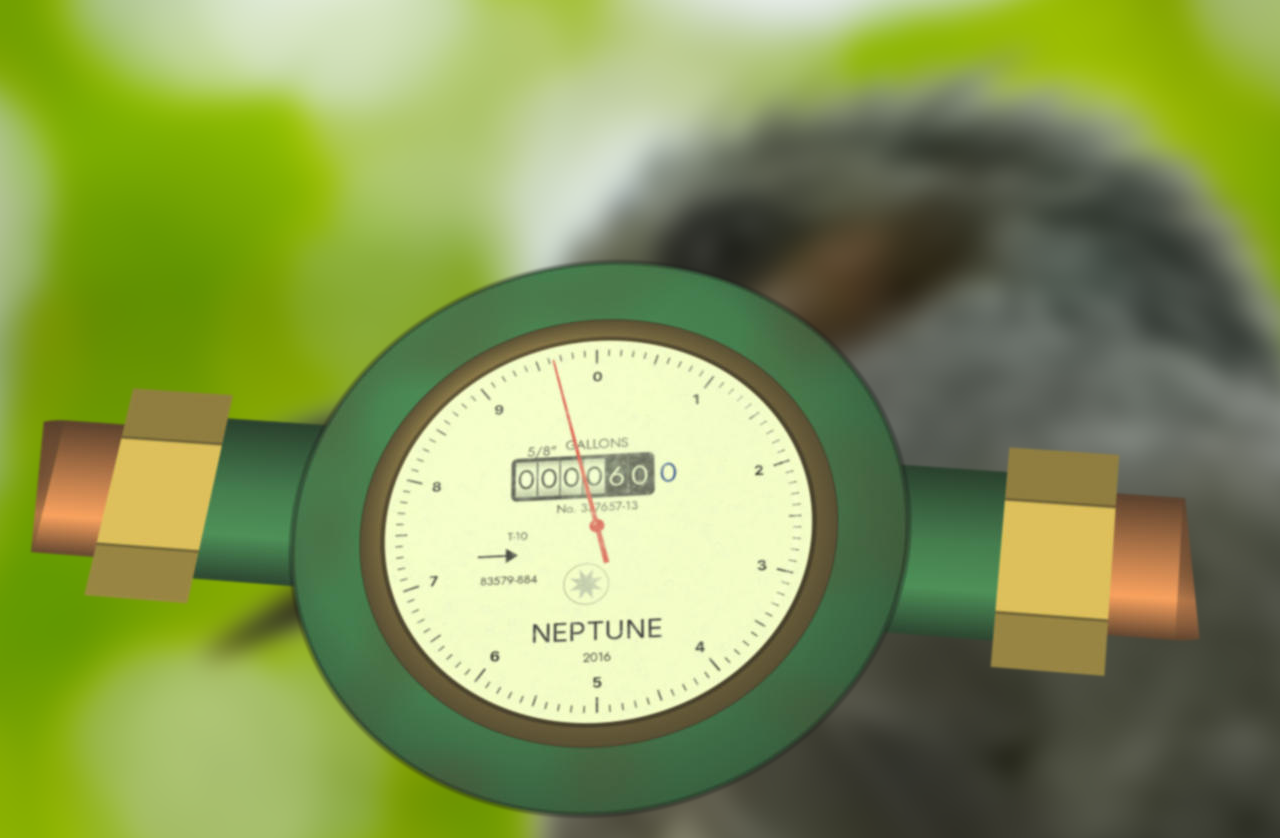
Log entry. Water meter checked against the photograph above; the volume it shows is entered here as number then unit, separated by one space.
599.6 gal
